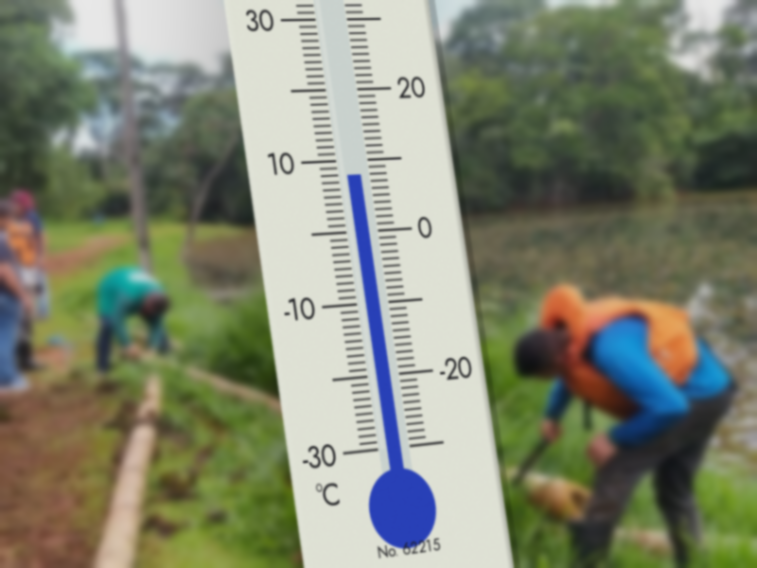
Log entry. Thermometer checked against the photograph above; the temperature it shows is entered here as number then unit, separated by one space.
8 °C
